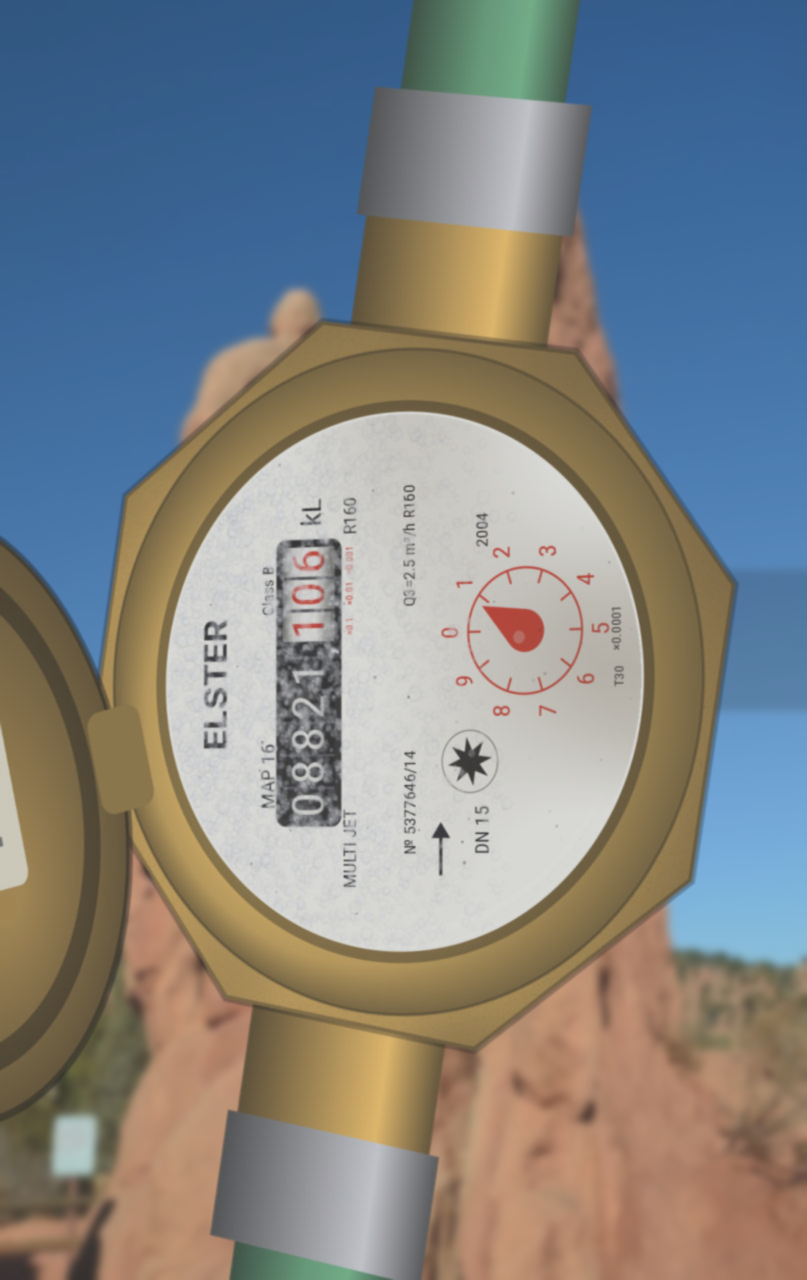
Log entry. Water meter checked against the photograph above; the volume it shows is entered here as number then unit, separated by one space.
8821.1060 kL
